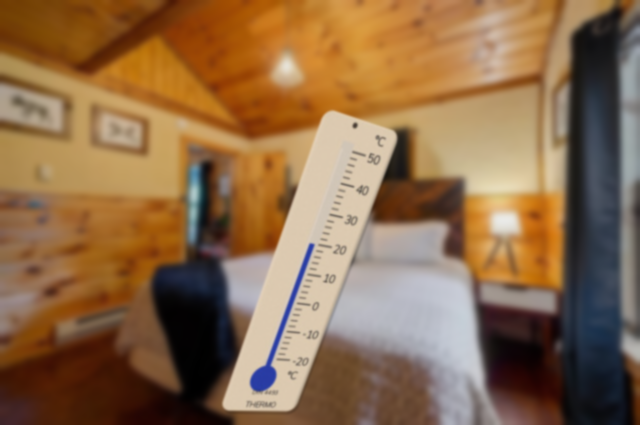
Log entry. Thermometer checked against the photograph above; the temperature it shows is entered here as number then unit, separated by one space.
20 °C
